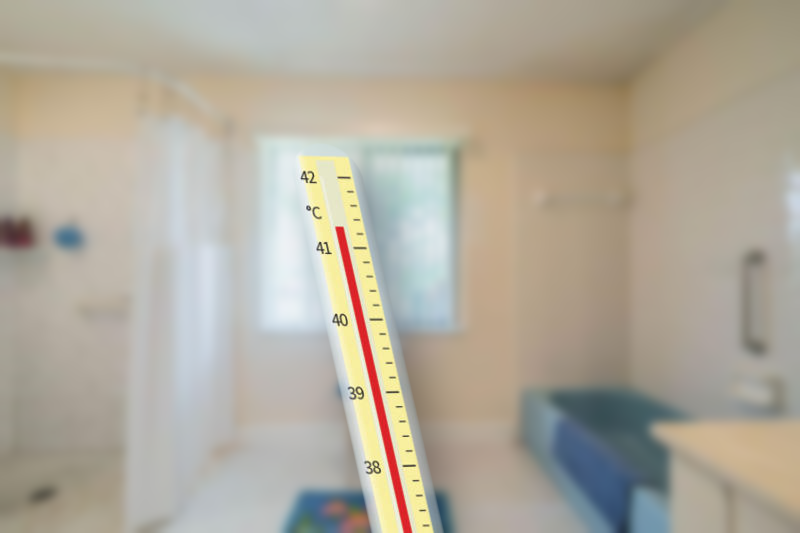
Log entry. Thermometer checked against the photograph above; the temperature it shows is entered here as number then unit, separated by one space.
41.3 °C
